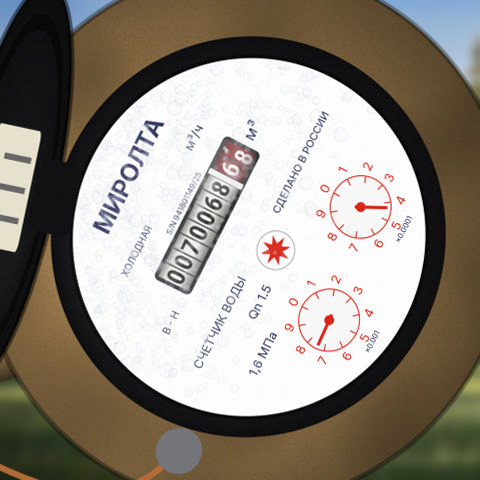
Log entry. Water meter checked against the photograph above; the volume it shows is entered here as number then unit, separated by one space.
70068.6774 m³
